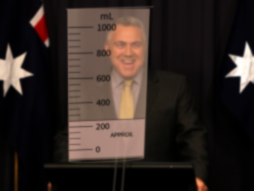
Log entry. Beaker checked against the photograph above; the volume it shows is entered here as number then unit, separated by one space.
250 mL
